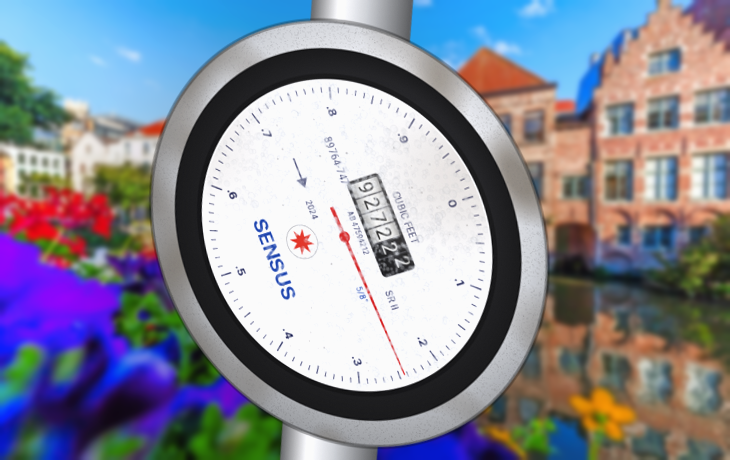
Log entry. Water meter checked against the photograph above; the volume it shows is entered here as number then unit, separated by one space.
927222.24 ft³
